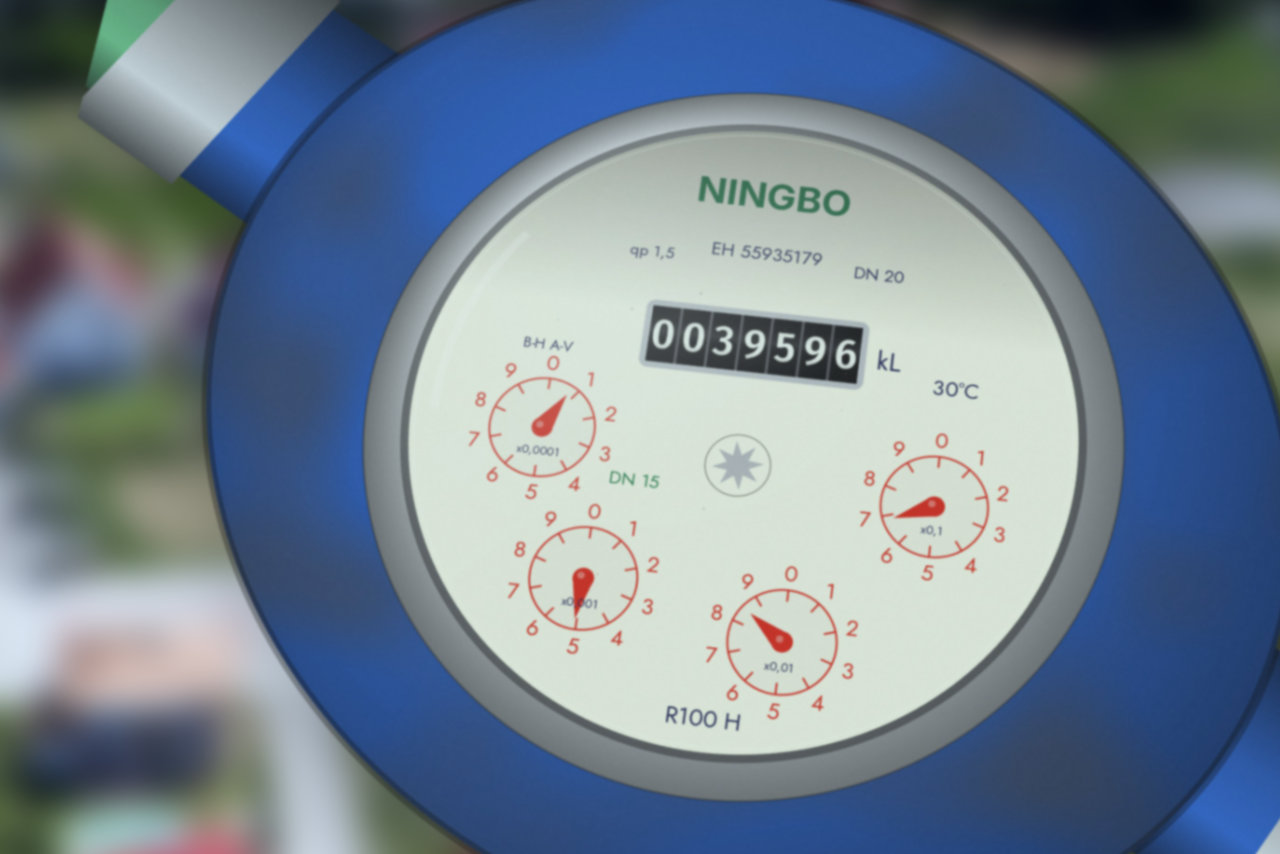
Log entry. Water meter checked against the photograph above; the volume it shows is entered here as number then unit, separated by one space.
39596.6850 kL
